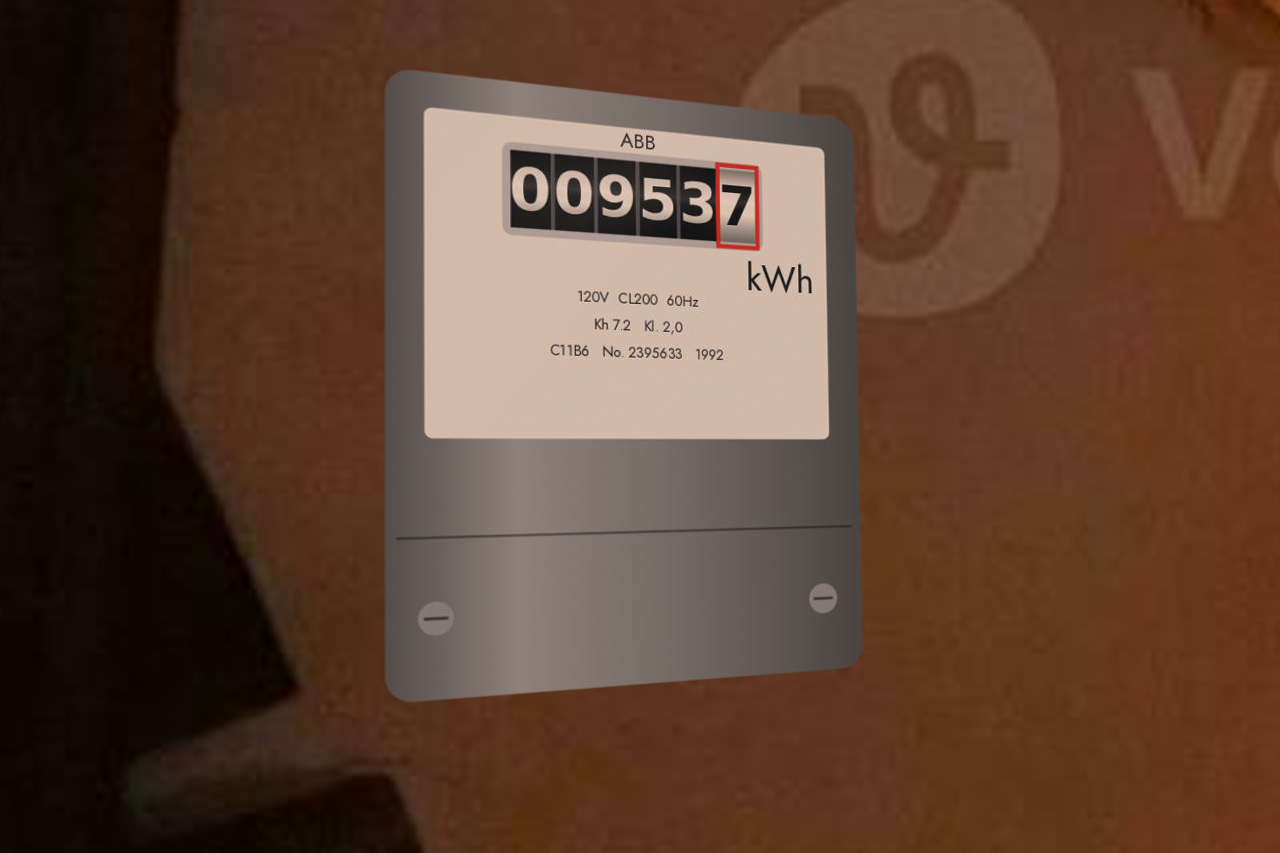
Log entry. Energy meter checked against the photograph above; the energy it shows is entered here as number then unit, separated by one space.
953.7 kWh
